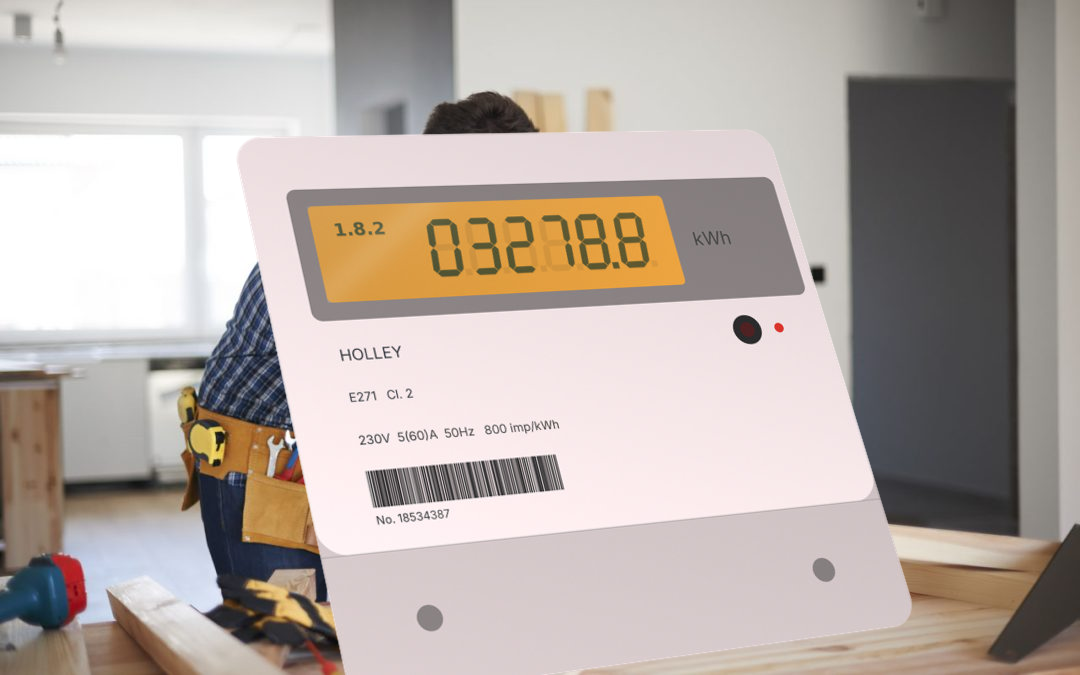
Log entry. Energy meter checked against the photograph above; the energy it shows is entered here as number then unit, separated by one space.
3278.8 kWh
